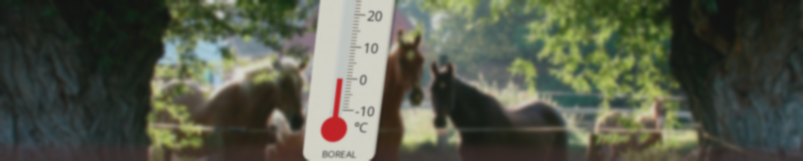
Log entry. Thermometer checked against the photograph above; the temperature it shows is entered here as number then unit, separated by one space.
0 °C
